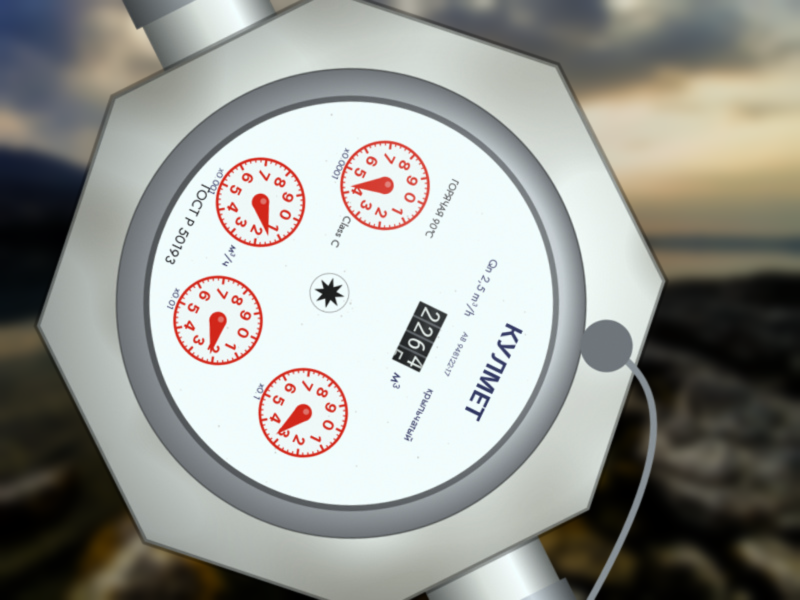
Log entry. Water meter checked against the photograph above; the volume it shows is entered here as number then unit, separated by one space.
2264.3214 m³
